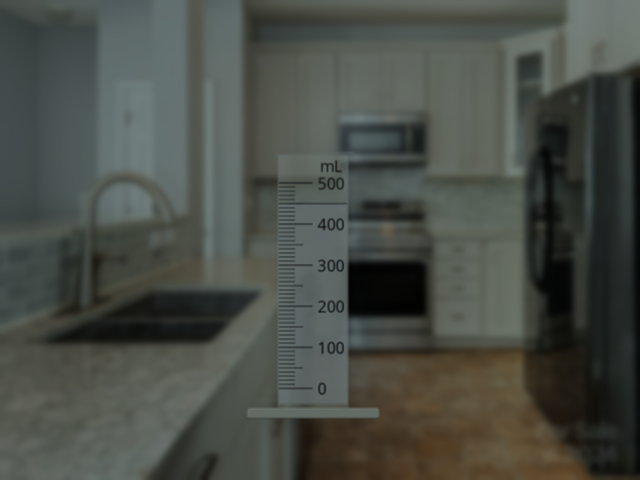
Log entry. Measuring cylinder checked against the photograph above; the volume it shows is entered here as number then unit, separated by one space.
450 mL
